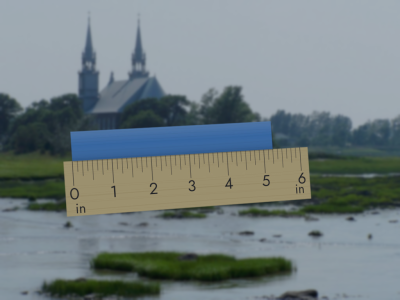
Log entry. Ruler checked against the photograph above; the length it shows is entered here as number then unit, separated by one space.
5.25 in
